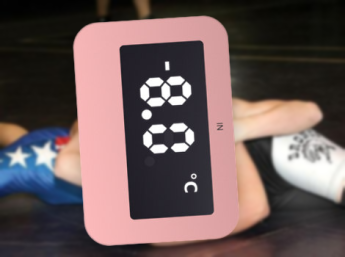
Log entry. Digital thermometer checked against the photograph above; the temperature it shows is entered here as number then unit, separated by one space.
-8.0 °C
